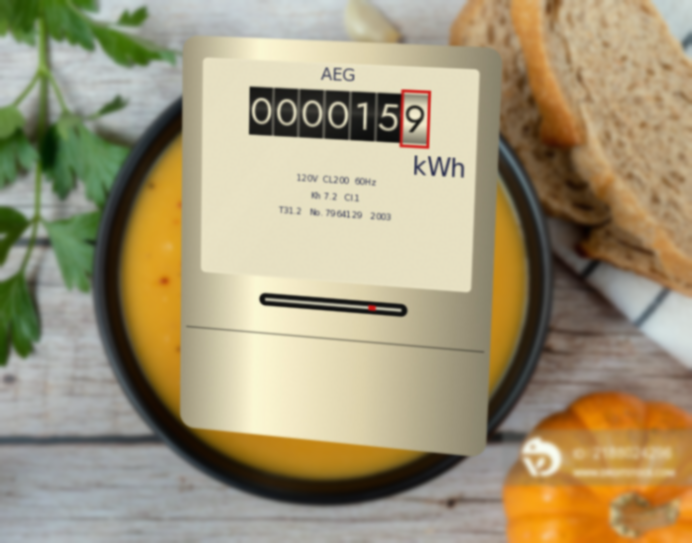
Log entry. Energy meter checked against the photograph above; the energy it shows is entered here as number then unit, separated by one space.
15.9 kWh
